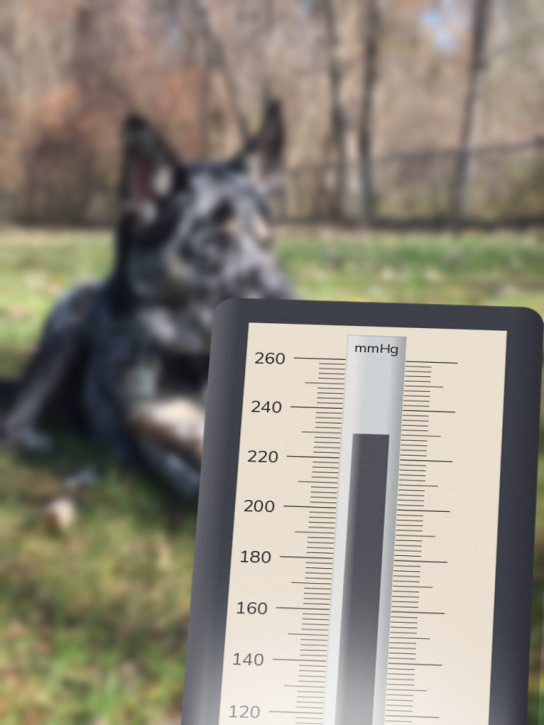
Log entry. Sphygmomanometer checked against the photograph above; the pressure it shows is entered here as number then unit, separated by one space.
230 mmHg
